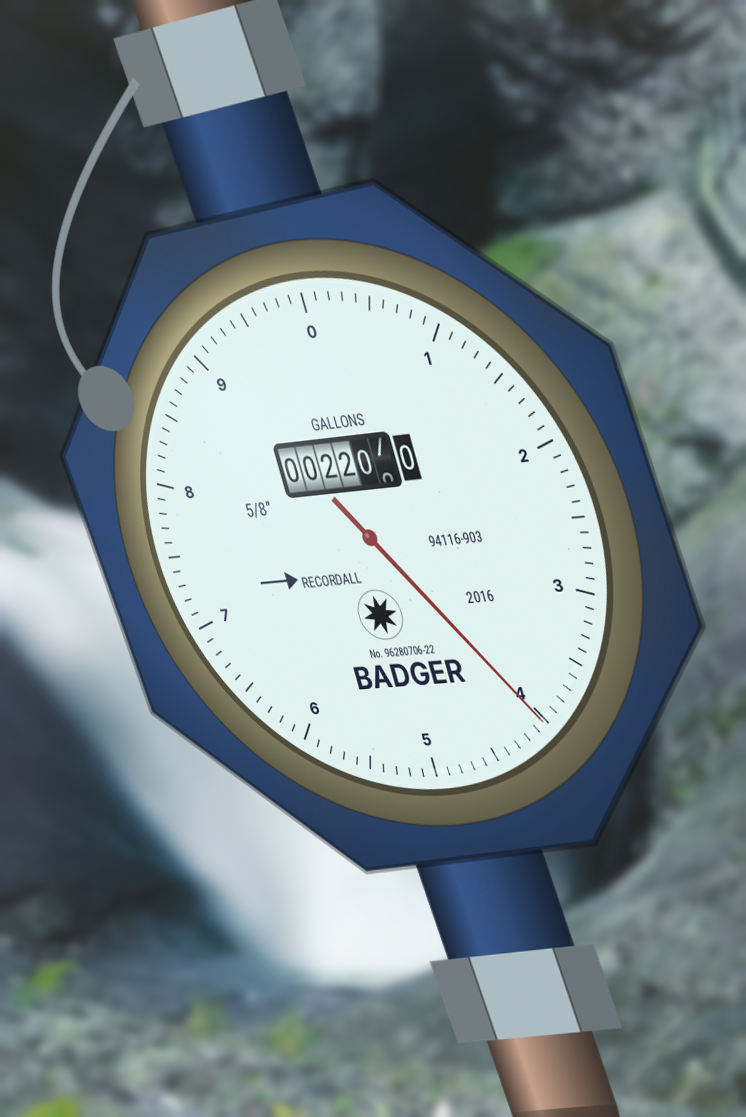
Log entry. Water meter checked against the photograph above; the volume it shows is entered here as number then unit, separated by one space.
22074.0 gal
